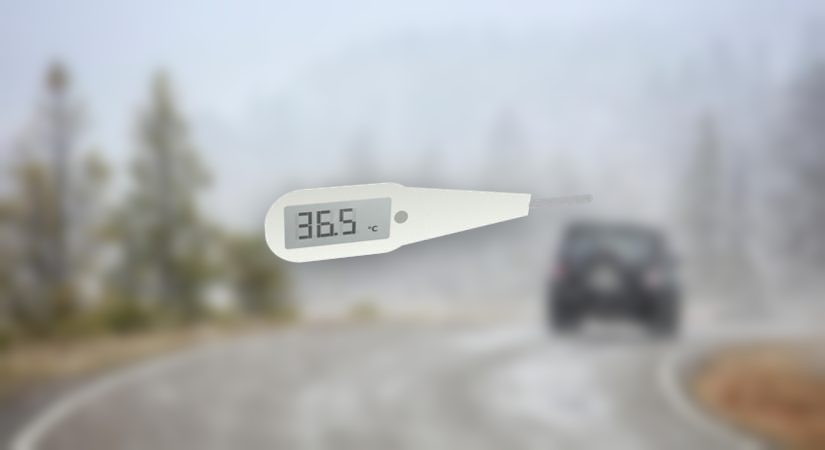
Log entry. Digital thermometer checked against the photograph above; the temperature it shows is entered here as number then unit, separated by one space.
36.5 °C
